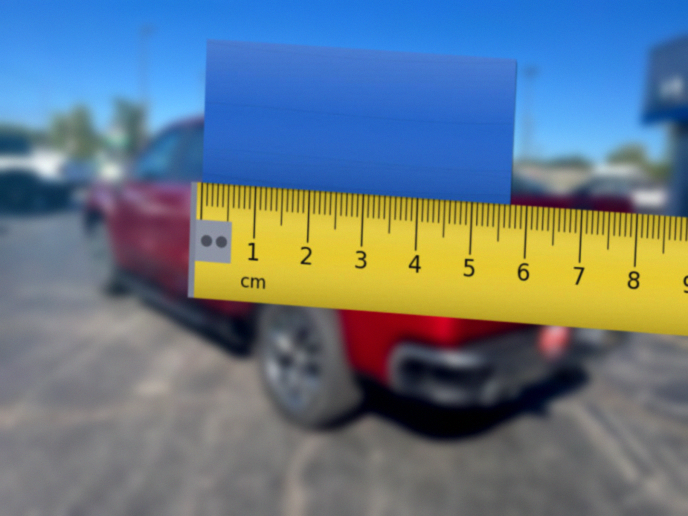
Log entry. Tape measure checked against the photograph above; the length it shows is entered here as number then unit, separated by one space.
5.7 cm
